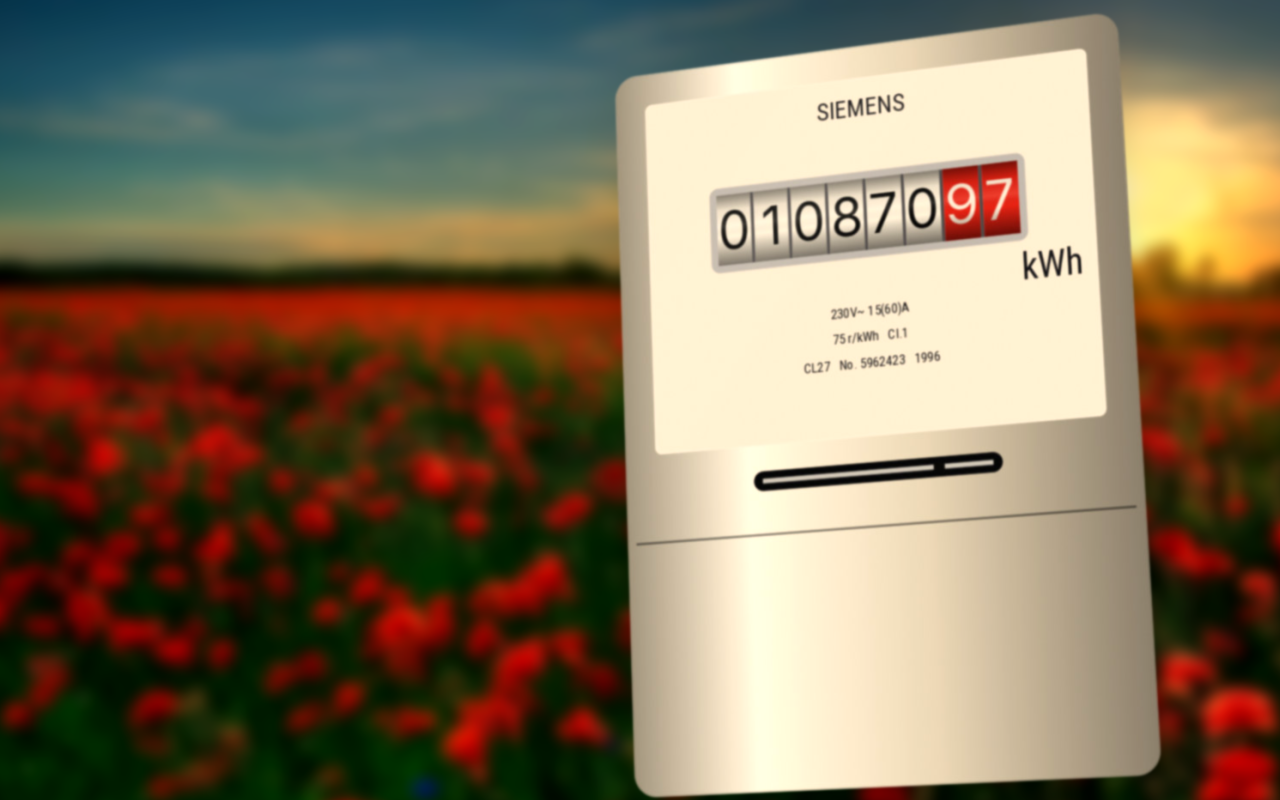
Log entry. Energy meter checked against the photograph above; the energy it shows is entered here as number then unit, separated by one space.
10870.97 kWh
